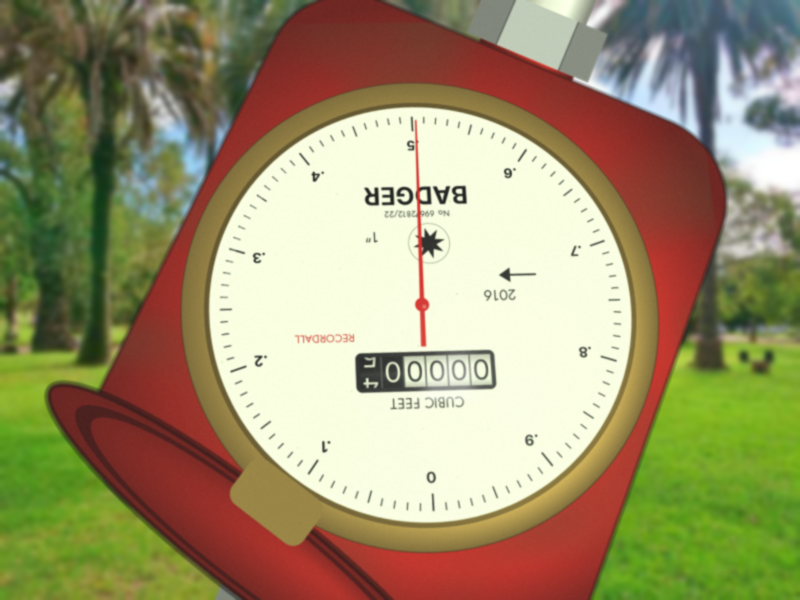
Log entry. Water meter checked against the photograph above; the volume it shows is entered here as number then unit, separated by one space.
4.50 ft³
